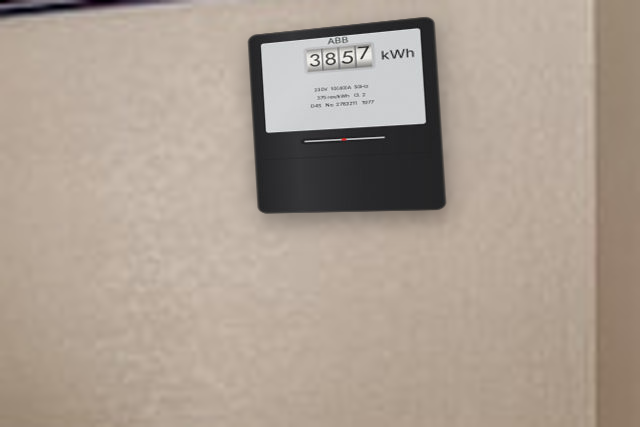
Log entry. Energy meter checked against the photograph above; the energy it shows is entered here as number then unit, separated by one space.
3857 kWh
